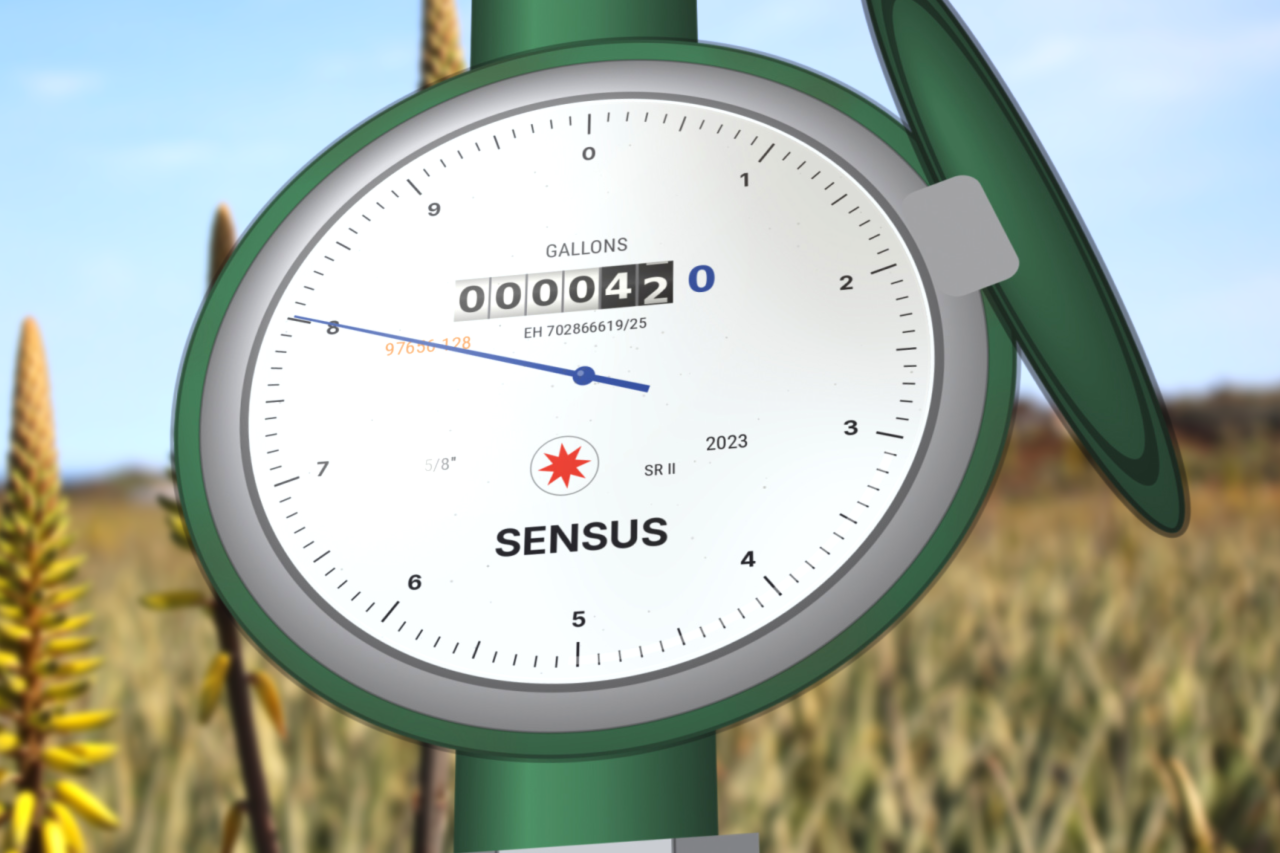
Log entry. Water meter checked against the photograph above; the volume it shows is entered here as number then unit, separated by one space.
418.0 gal
